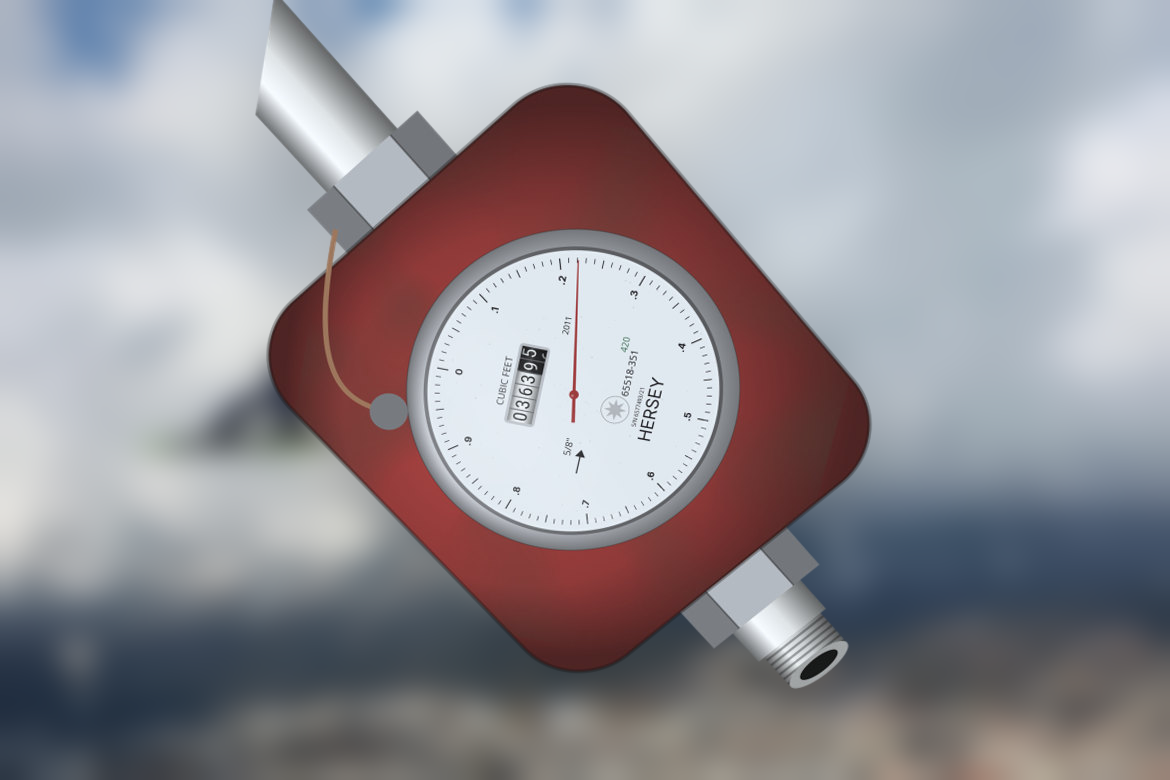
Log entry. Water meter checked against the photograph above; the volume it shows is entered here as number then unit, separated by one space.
36395.22 ft³
